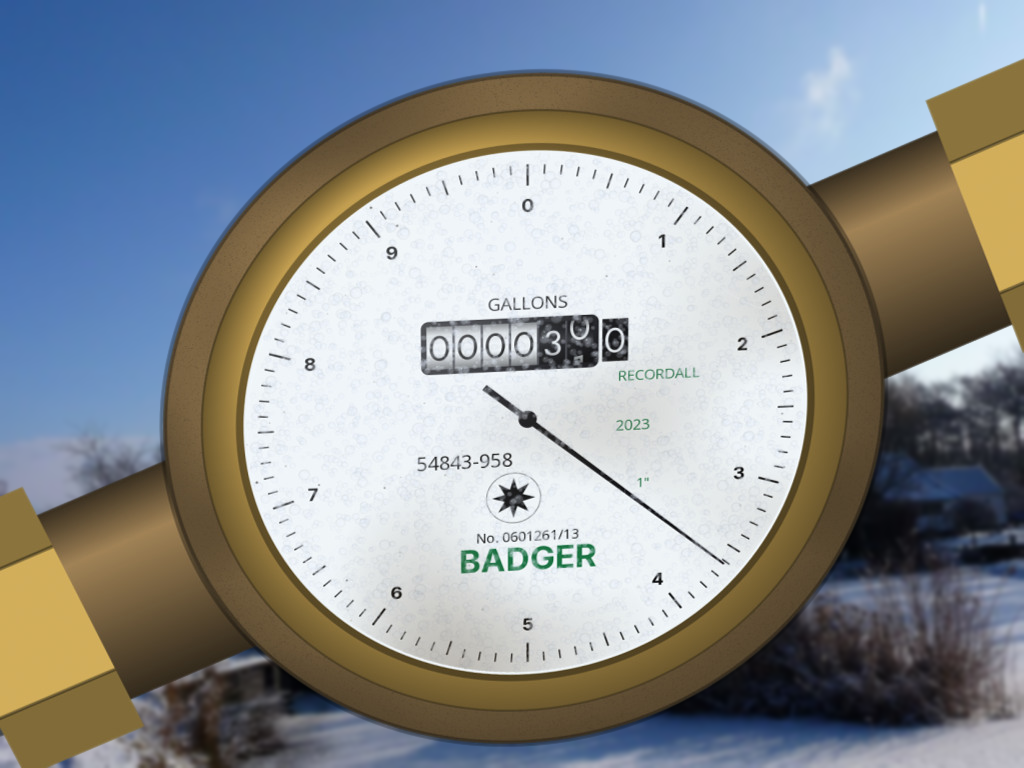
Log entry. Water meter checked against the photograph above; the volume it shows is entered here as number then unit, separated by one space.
303.6 gal
